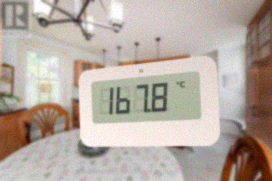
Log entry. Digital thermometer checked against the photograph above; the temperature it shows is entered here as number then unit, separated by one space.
167.8 °C
